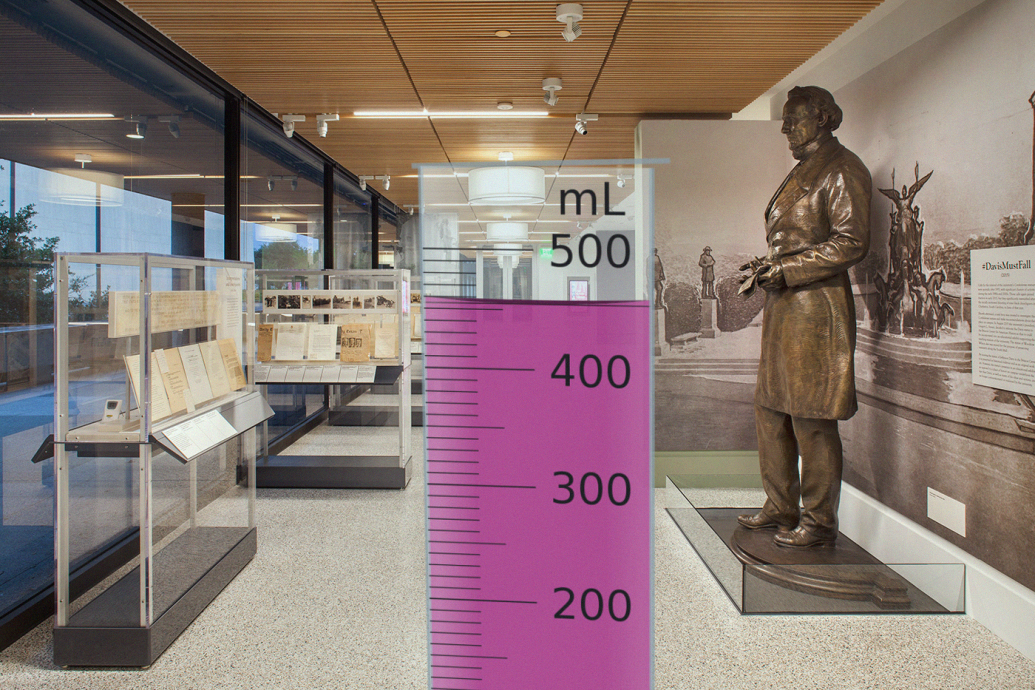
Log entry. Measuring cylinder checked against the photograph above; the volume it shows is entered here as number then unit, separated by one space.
455 mL
